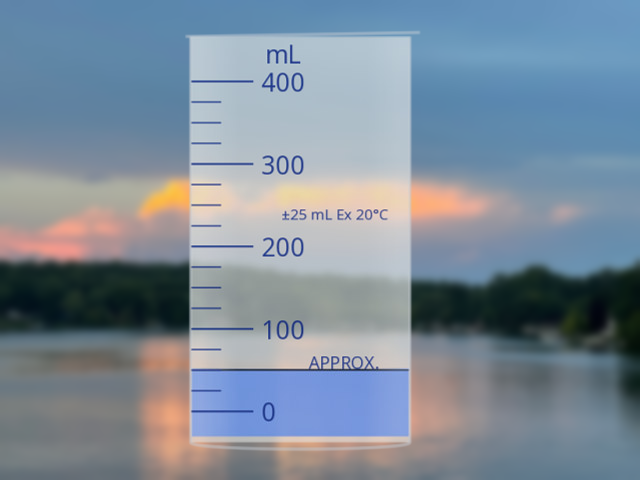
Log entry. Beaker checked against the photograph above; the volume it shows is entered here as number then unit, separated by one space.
50 mL
